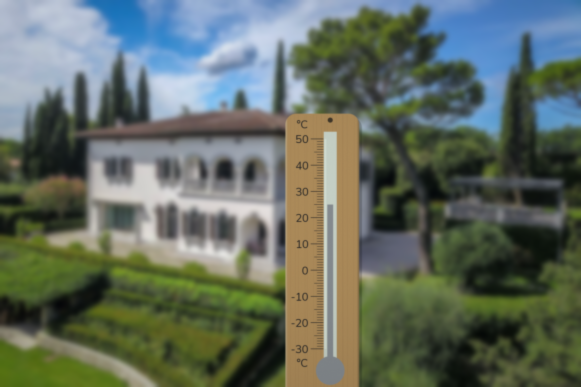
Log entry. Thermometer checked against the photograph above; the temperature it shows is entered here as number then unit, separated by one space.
25 °C
